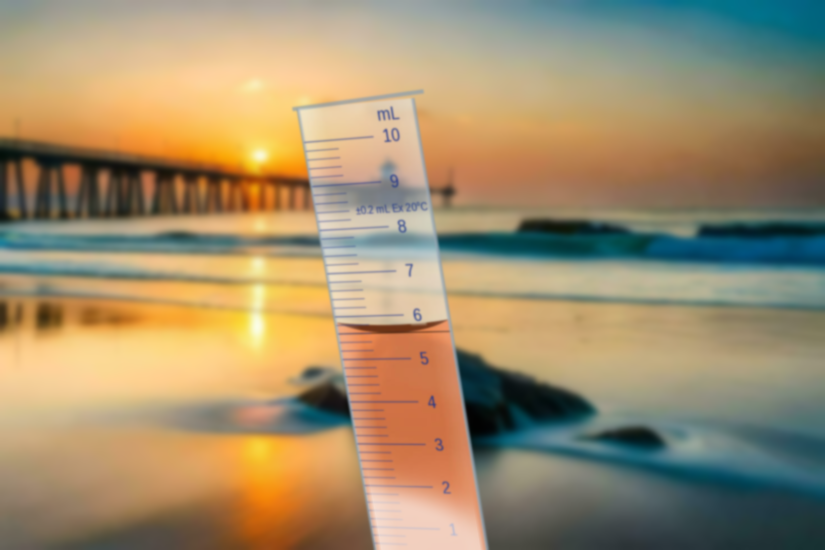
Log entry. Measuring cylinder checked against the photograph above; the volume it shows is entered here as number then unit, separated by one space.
5.6 mL
